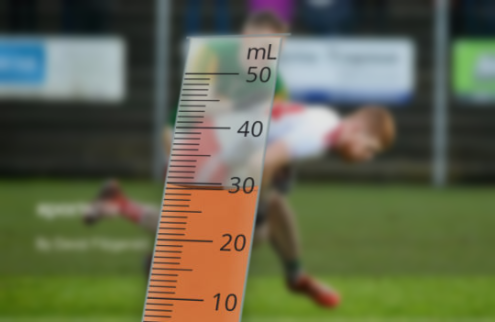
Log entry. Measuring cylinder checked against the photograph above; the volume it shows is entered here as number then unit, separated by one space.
29 mL
